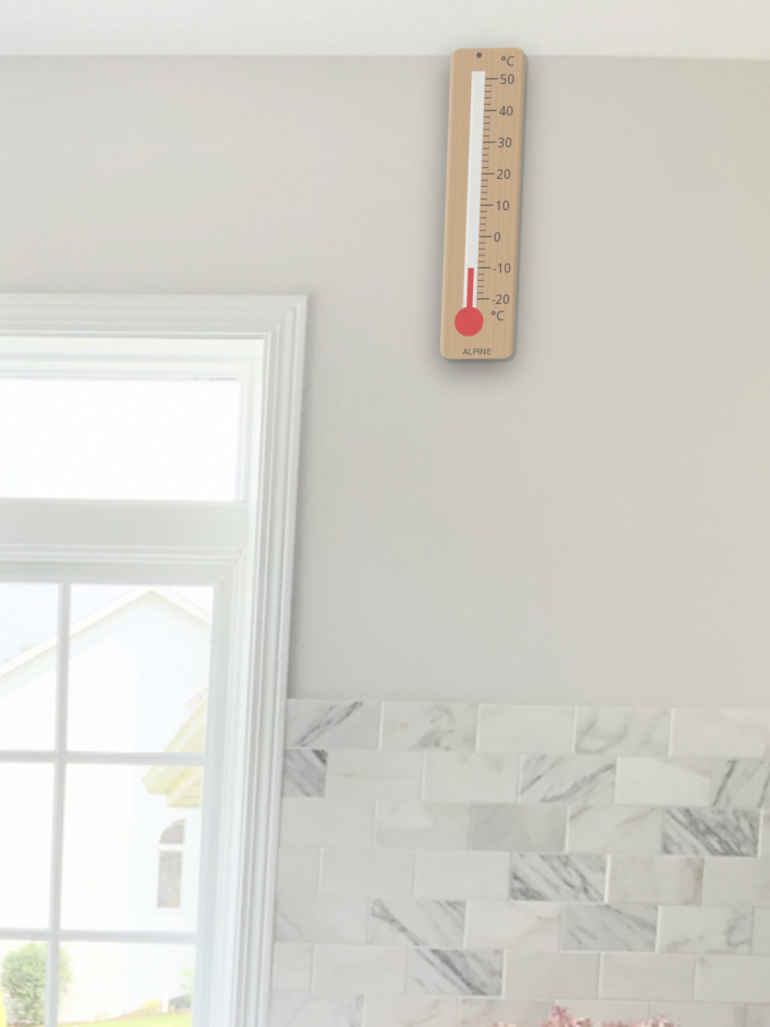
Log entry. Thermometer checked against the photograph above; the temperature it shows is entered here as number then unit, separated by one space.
-10 °C
